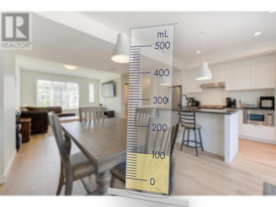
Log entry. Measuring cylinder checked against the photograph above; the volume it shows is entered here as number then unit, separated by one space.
100 mL
